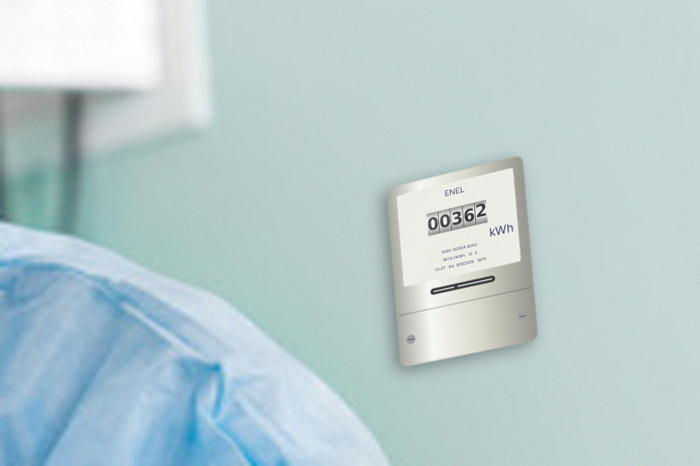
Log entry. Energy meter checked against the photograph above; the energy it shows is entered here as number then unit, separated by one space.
362 kWh
